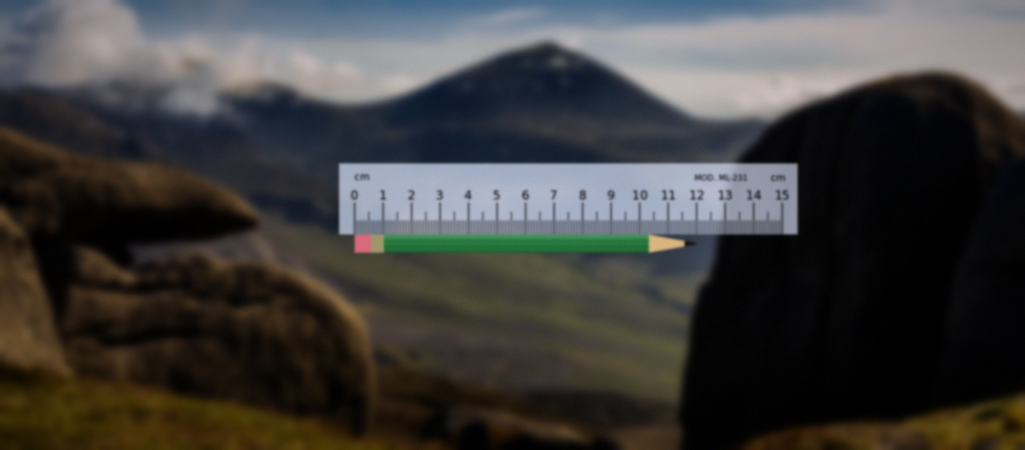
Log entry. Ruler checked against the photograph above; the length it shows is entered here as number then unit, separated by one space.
12 cm
